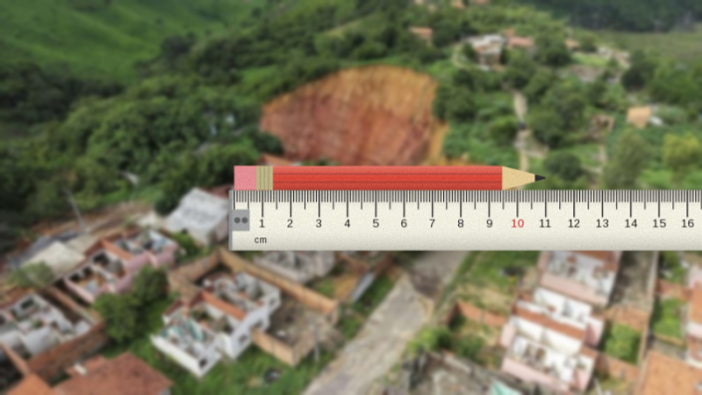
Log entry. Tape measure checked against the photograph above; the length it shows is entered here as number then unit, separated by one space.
11 cm
